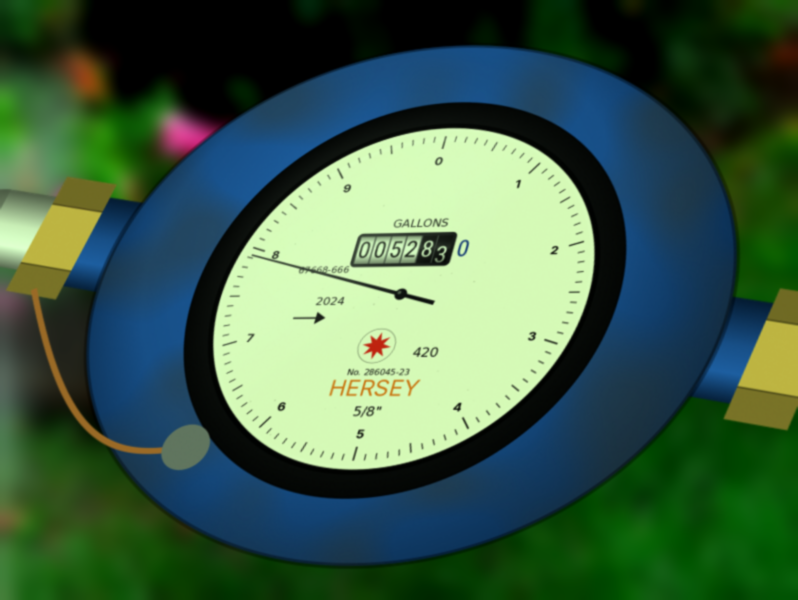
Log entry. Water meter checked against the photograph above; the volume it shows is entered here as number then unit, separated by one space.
52827.9 gal
